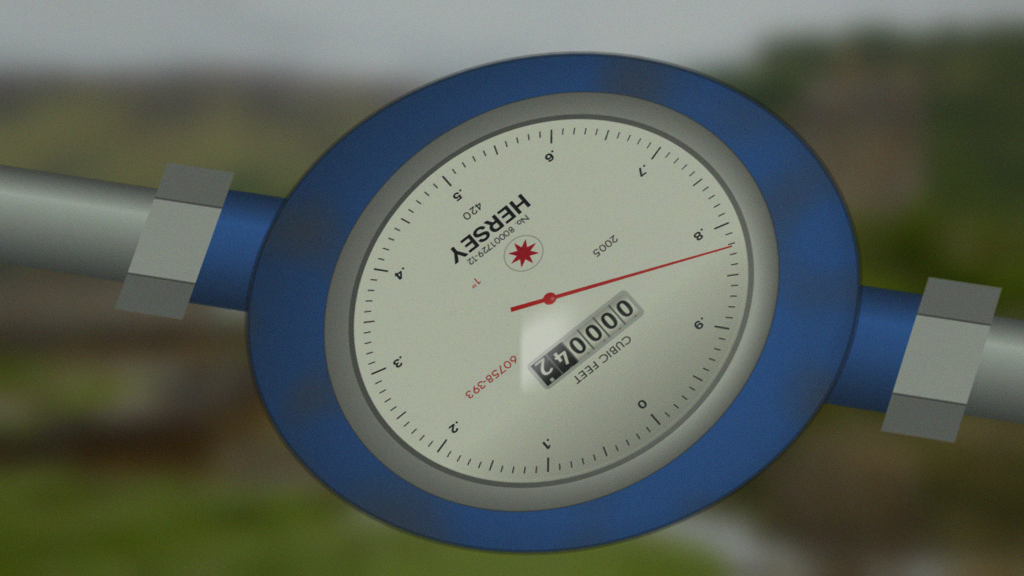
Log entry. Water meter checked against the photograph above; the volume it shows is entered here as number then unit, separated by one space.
41.82 ft³
